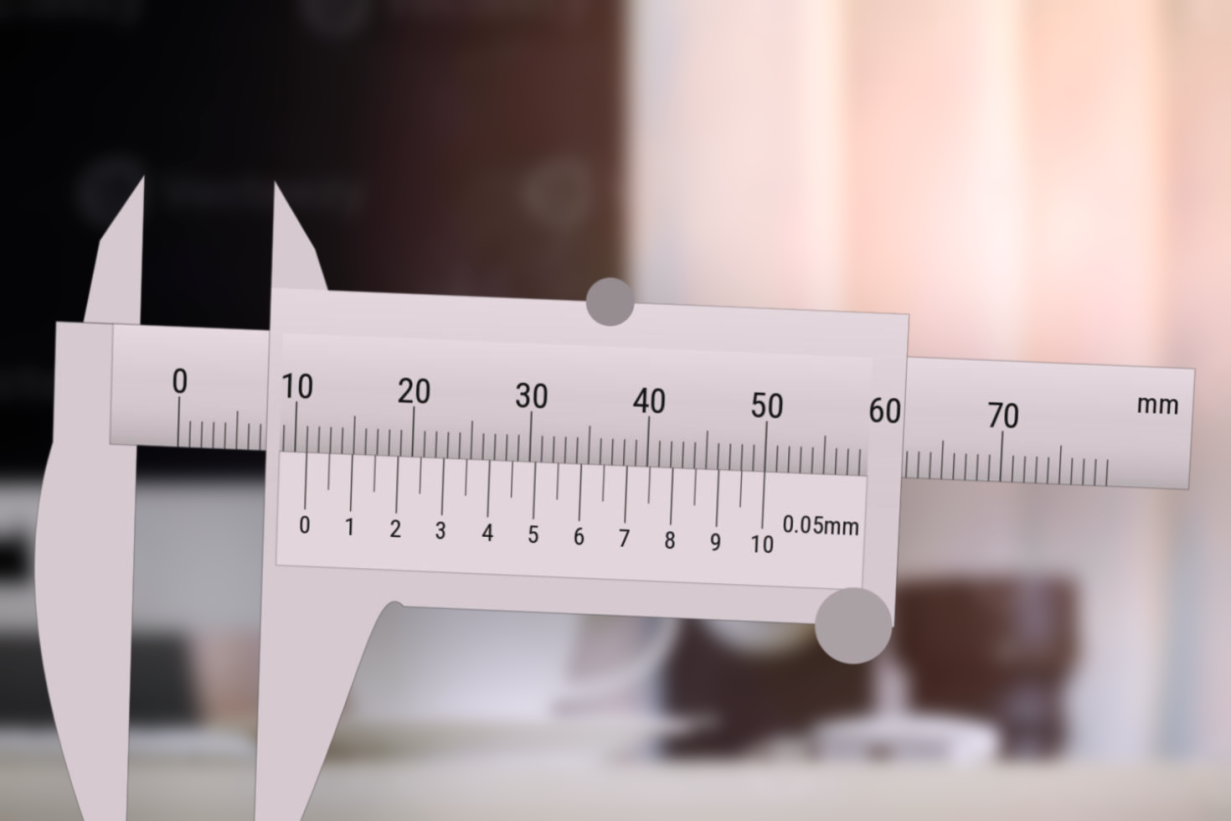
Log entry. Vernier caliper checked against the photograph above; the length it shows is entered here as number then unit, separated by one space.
11.0 mm
